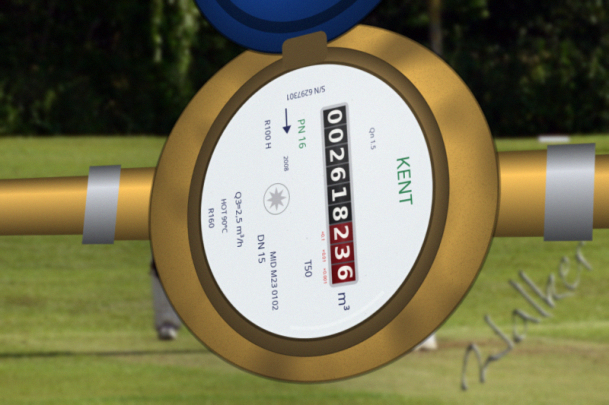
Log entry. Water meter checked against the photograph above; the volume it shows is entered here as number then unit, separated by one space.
2618.236 m³
